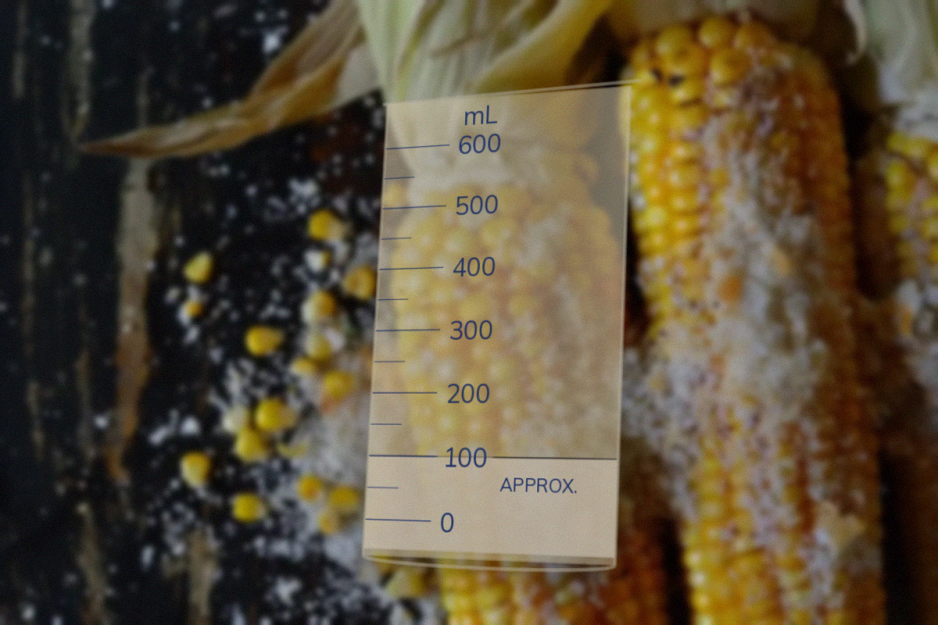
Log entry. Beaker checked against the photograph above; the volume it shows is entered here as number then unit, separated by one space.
100 mL
